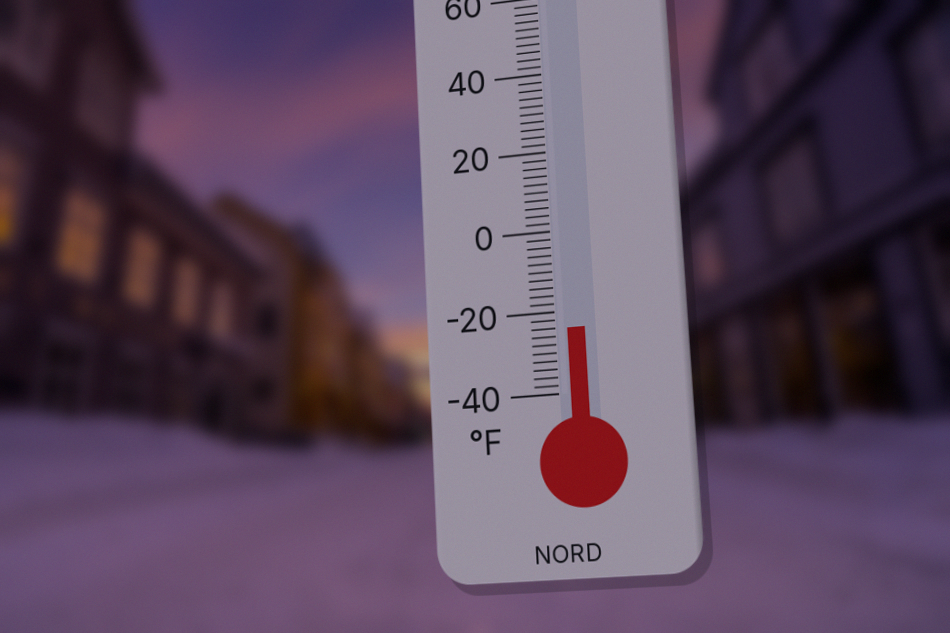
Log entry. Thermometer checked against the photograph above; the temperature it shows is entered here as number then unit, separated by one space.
-24 °F
